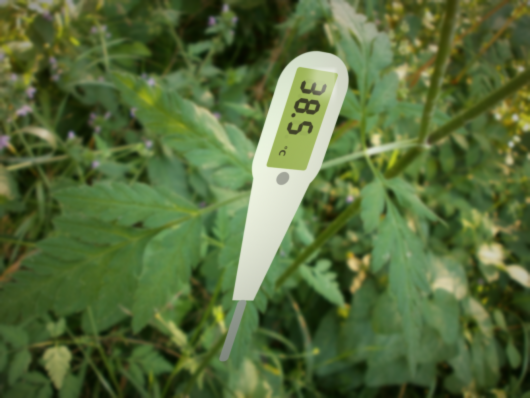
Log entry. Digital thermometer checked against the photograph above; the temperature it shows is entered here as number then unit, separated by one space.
38.5 °C
